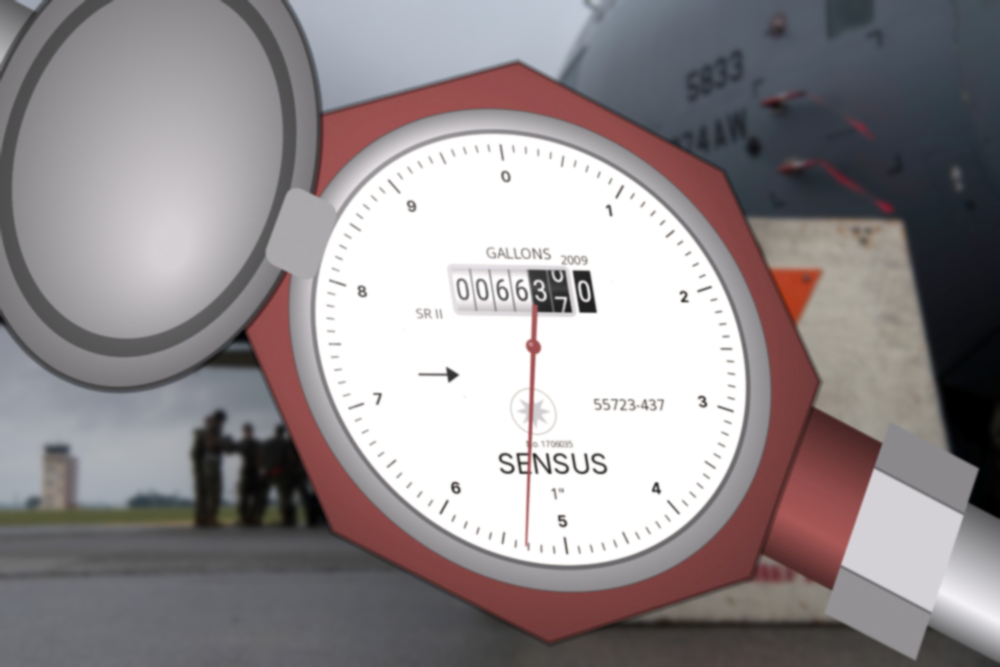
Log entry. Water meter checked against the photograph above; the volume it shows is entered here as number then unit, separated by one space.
66365.3 gal
